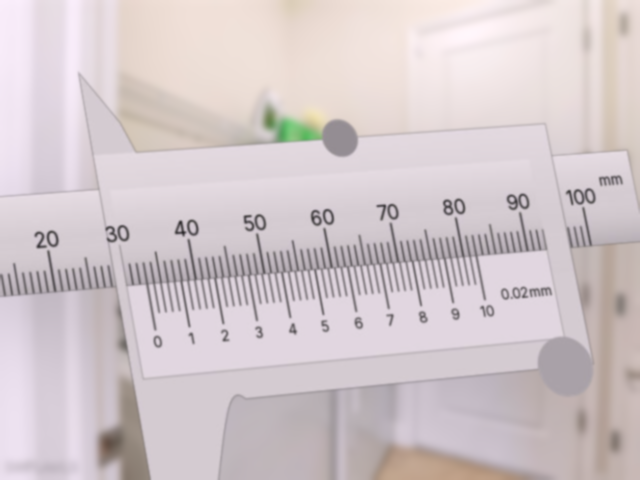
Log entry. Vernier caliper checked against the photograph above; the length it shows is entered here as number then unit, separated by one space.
33.0 mm
